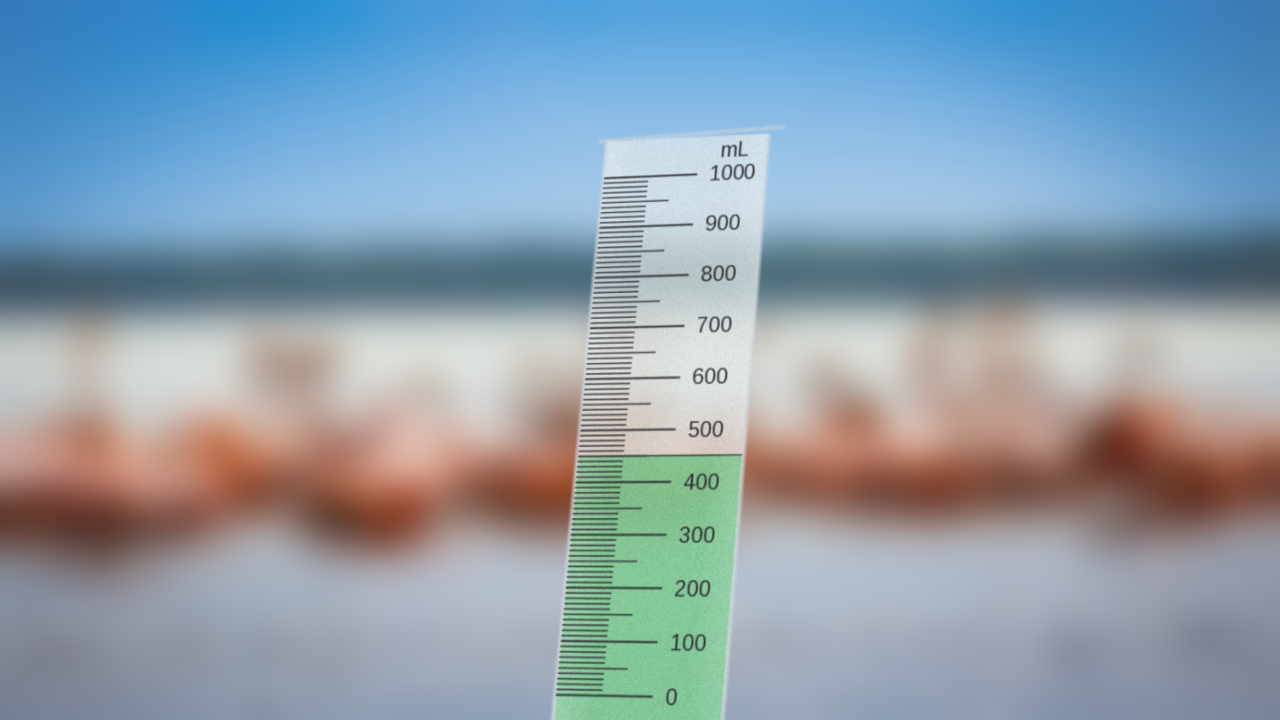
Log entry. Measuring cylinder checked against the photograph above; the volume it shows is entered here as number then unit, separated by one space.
450 mL
